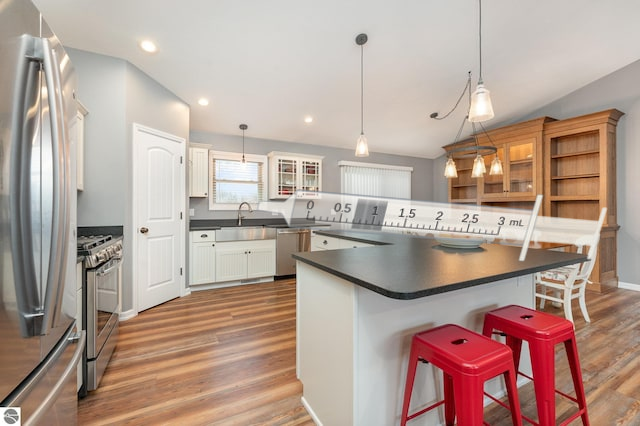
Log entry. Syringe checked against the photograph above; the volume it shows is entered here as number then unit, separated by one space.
0.7 mL
